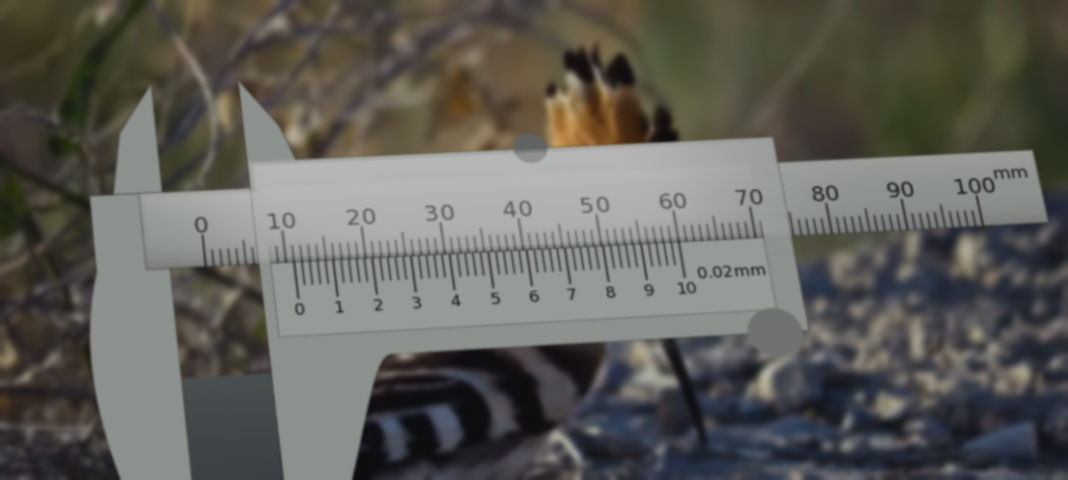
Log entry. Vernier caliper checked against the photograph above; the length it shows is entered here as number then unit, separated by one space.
11.0 mm
